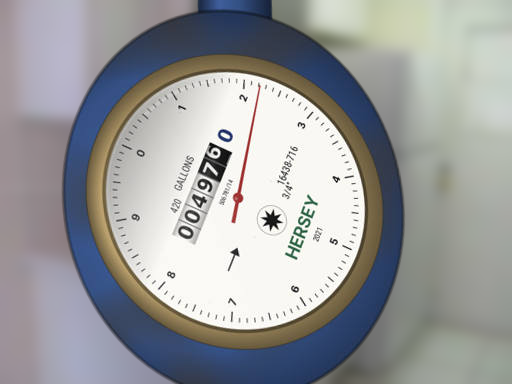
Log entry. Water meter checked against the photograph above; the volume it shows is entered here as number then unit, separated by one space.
49762.2 gal
